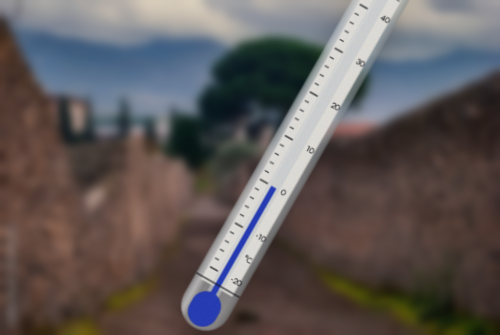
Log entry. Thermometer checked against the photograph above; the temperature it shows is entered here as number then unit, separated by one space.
0 °C
